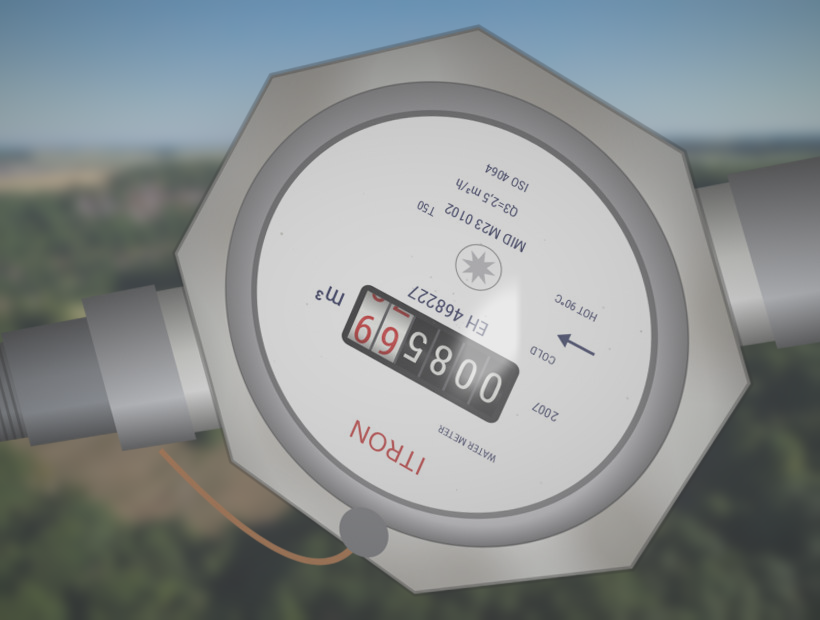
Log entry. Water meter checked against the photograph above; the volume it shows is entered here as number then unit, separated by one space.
85.69 m³
